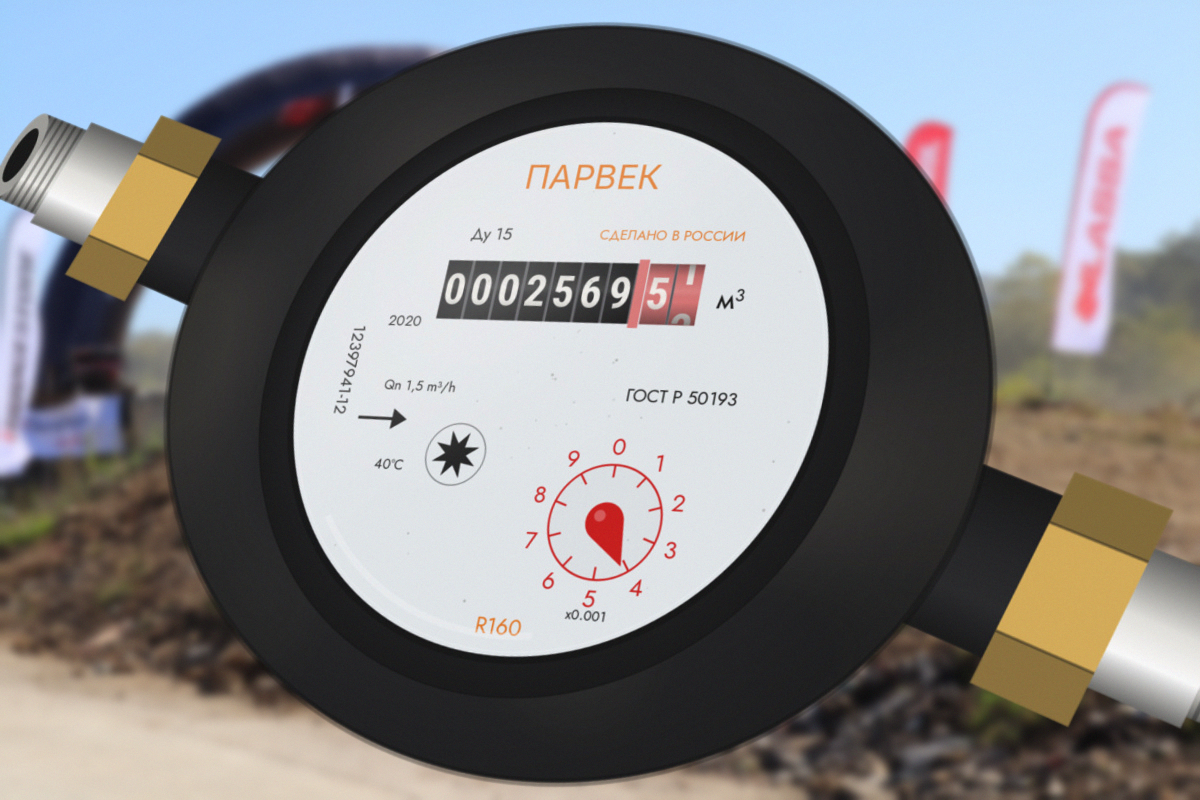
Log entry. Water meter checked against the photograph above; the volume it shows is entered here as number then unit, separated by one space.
2569.514 m³
